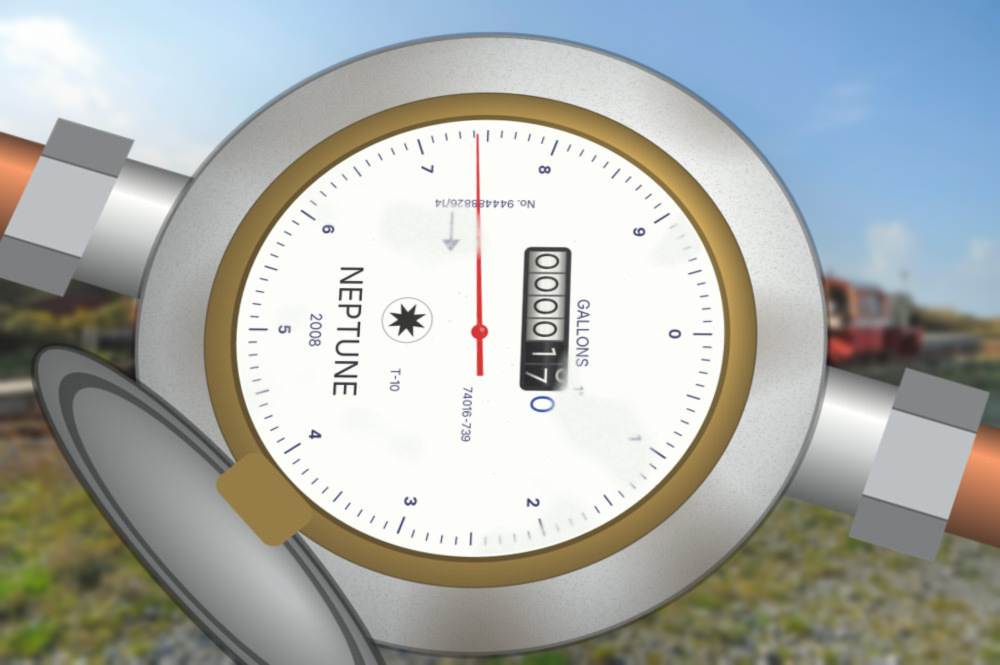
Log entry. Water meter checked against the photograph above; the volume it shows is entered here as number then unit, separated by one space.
167.4 gal
